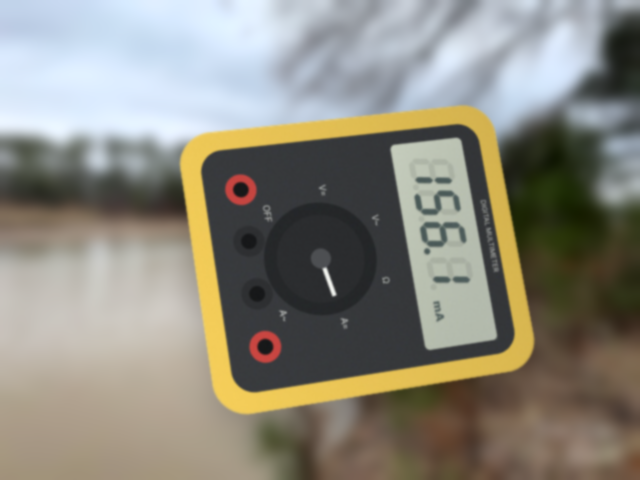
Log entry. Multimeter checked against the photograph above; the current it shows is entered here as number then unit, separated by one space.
156.1 mA
